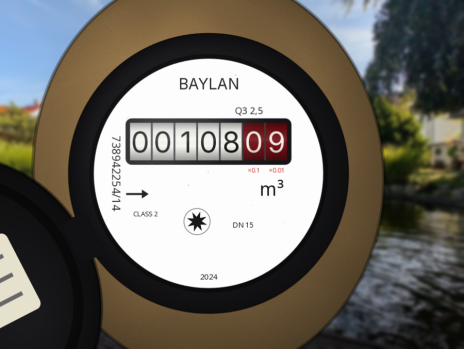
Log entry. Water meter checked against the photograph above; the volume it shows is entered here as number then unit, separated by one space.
108.09 m³
